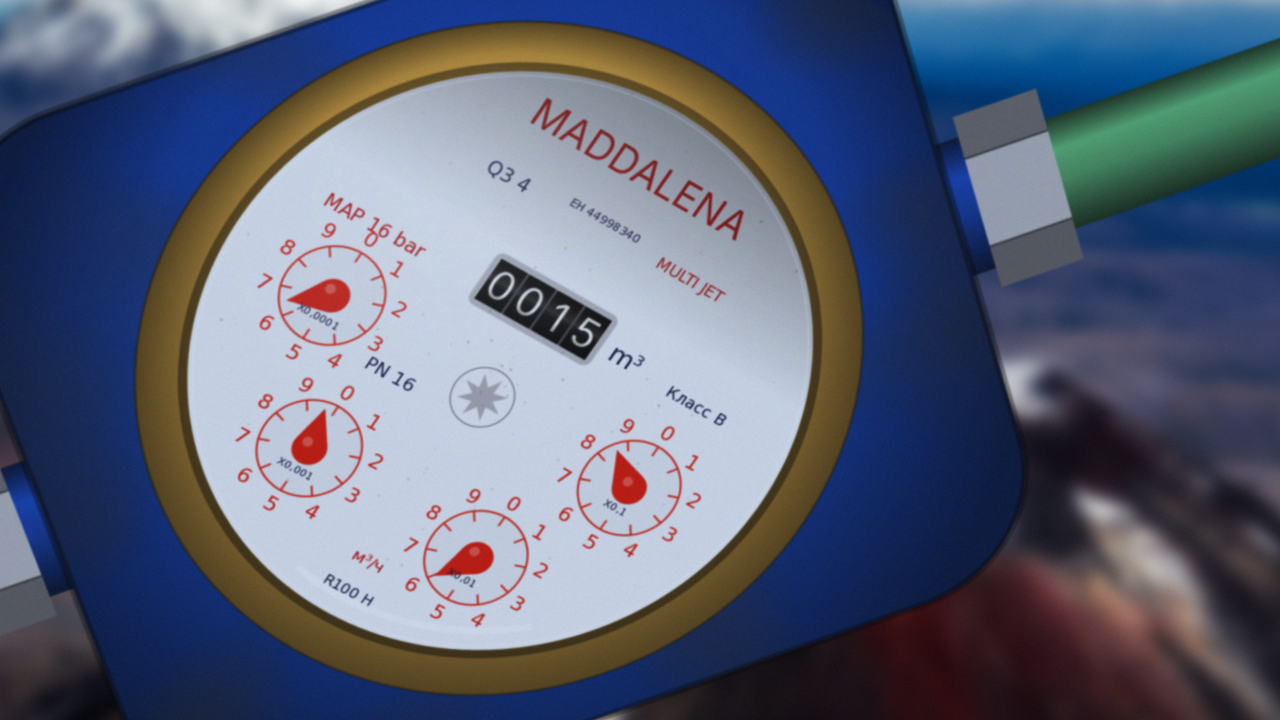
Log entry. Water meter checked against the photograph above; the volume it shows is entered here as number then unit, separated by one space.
15.8596 m³
